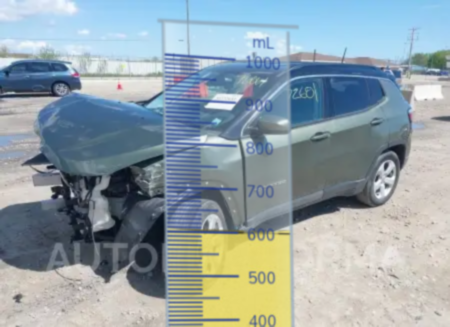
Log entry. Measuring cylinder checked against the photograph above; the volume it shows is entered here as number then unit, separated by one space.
600 mL
